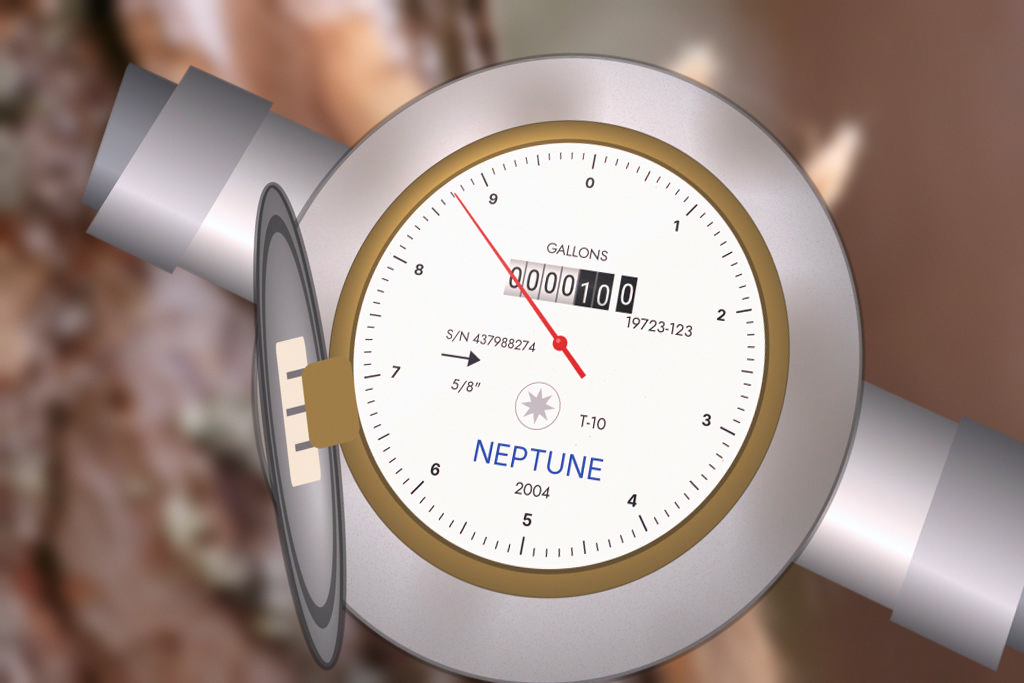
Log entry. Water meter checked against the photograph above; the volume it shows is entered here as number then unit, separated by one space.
98.7 gal
